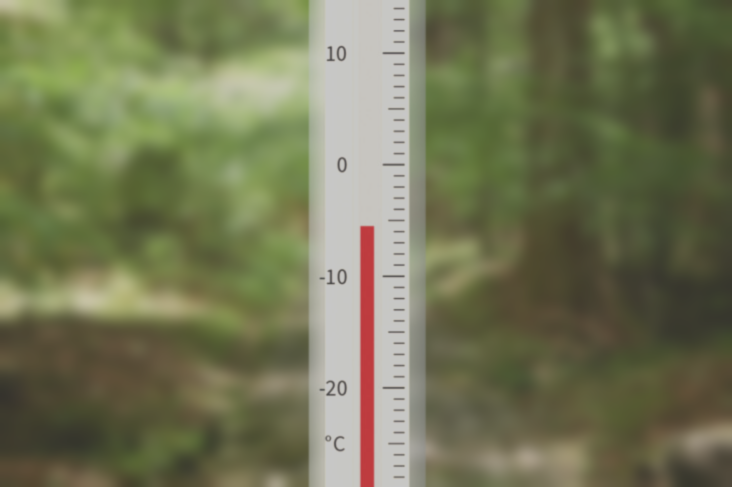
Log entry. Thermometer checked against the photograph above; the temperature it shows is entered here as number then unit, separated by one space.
-5.5 °C
